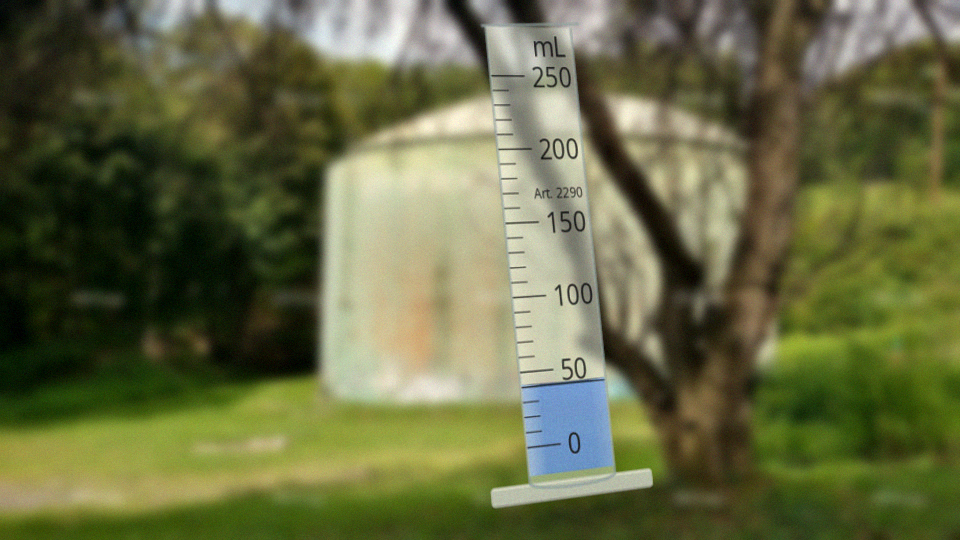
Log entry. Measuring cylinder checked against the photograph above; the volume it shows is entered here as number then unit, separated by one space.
40 mL
